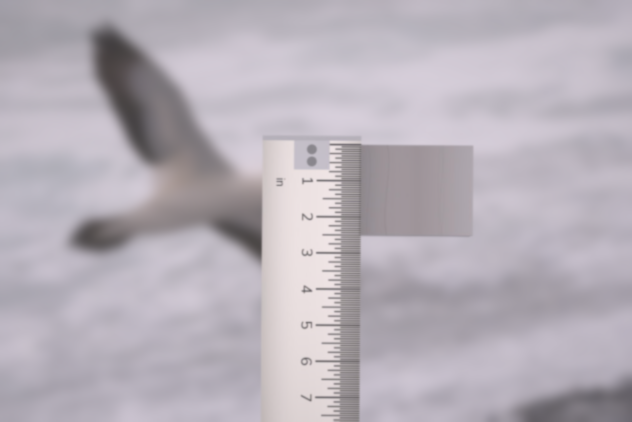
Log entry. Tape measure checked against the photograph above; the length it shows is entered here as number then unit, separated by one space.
2.5 in
